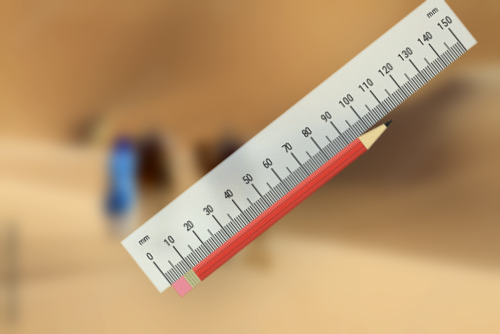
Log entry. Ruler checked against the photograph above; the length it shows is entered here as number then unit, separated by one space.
110 mm
